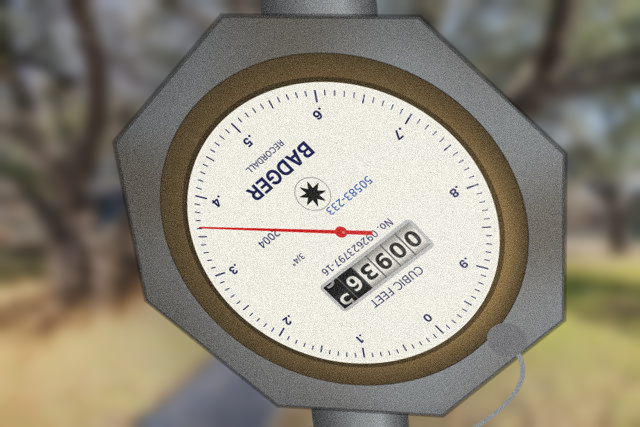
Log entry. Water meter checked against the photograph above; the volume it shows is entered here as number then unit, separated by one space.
9365.36 ft³
